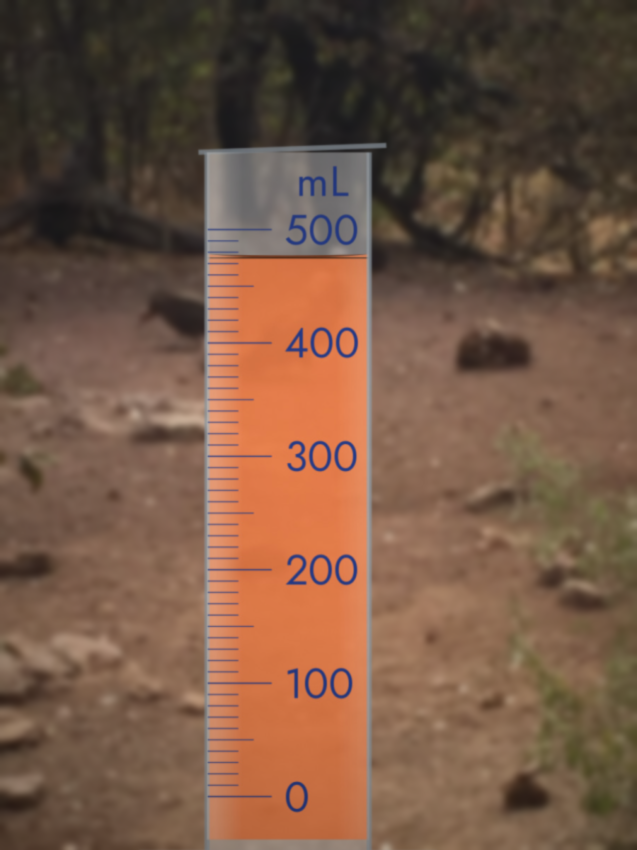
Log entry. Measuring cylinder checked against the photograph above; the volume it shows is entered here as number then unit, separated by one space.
475 mL
